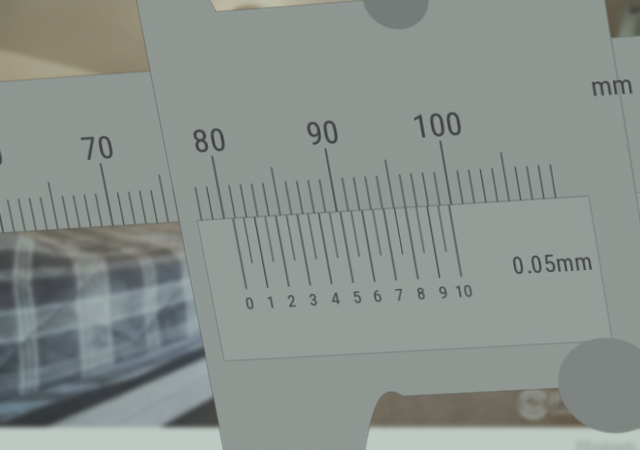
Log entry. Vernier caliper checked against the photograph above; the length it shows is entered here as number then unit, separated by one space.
80.8 mm
